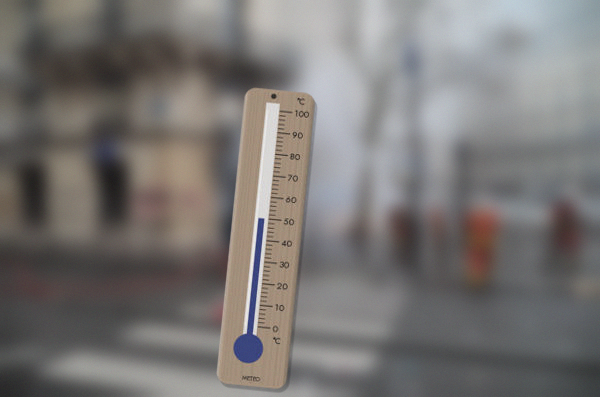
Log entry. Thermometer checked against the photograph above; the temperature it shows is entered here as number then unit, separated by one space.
50 °C
